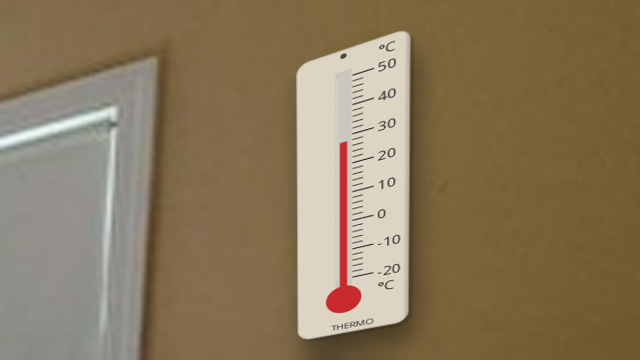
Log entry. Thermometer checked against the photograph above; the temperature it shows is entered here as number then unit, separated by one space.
28 °C
